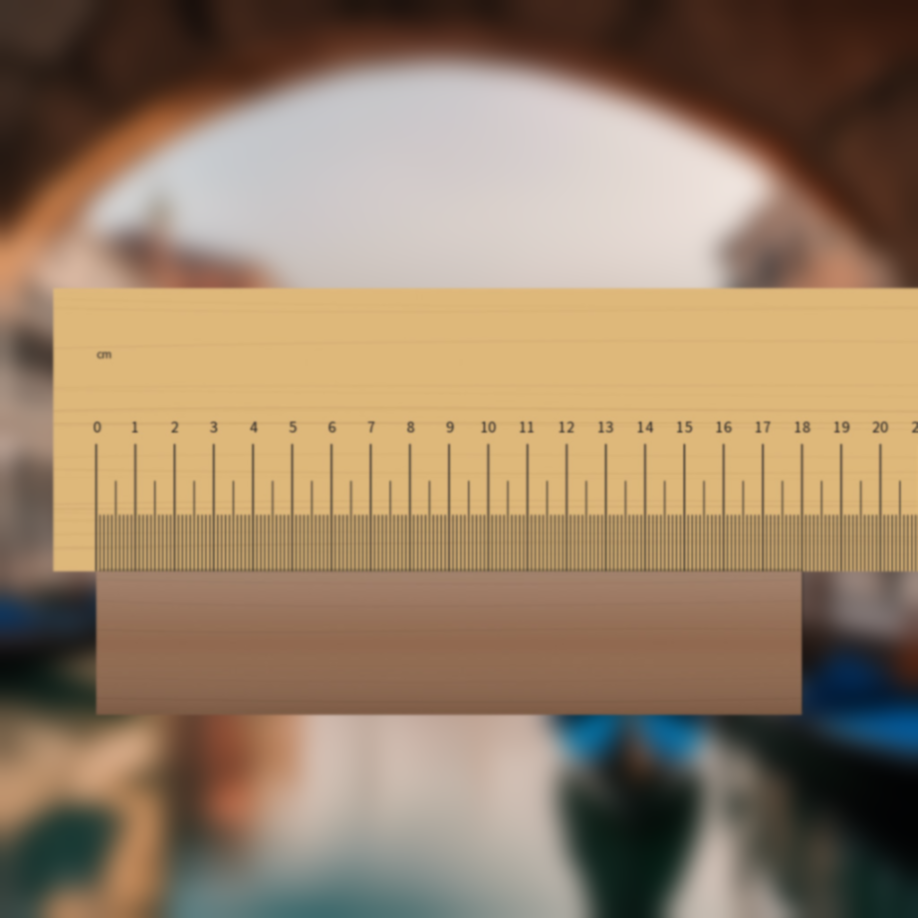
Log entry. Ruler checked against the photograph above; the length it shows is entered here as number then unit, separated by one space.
18 cm
